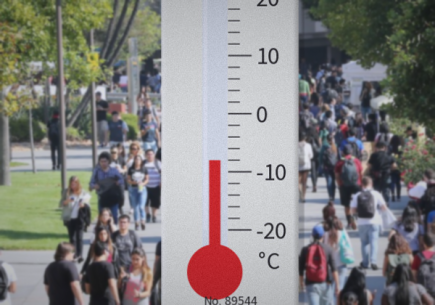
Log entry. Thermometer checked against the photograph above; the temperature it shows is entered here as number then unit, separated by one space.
-8 °C
